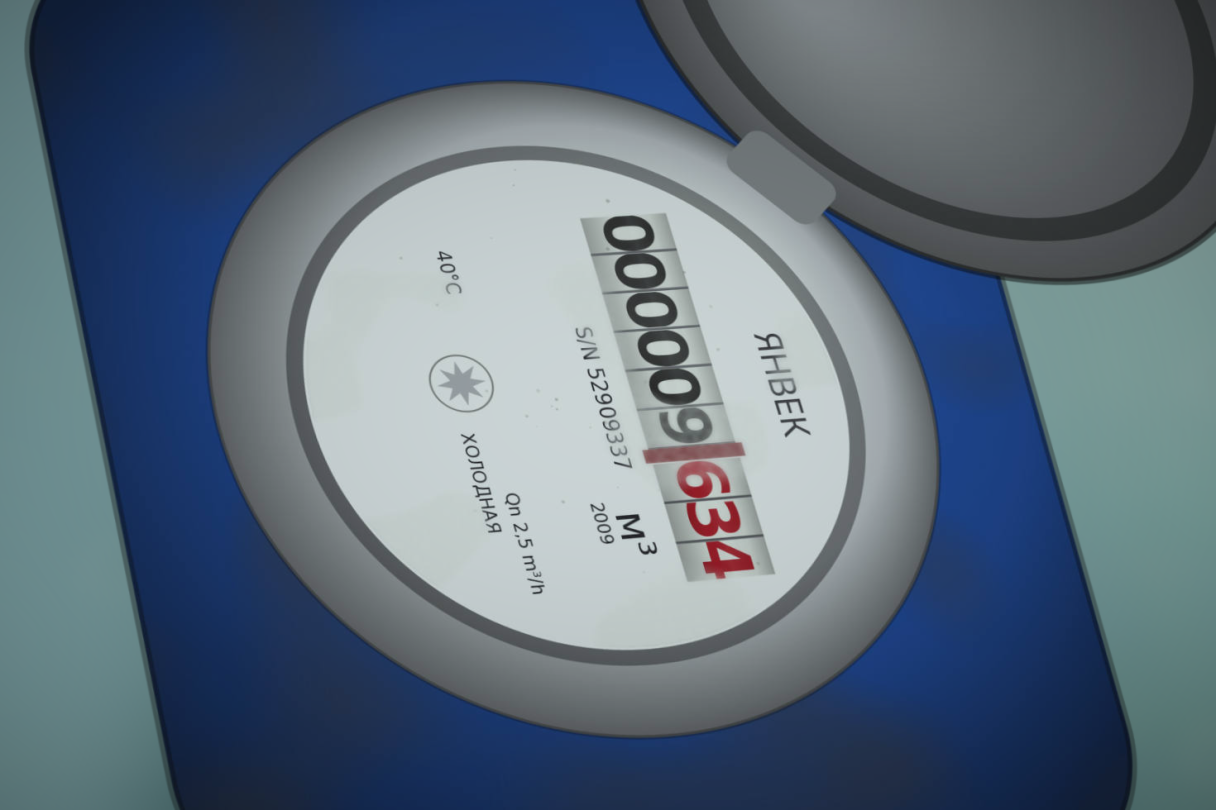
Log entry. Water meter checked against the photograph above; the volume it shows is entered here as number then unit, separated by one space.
9.634 m³
